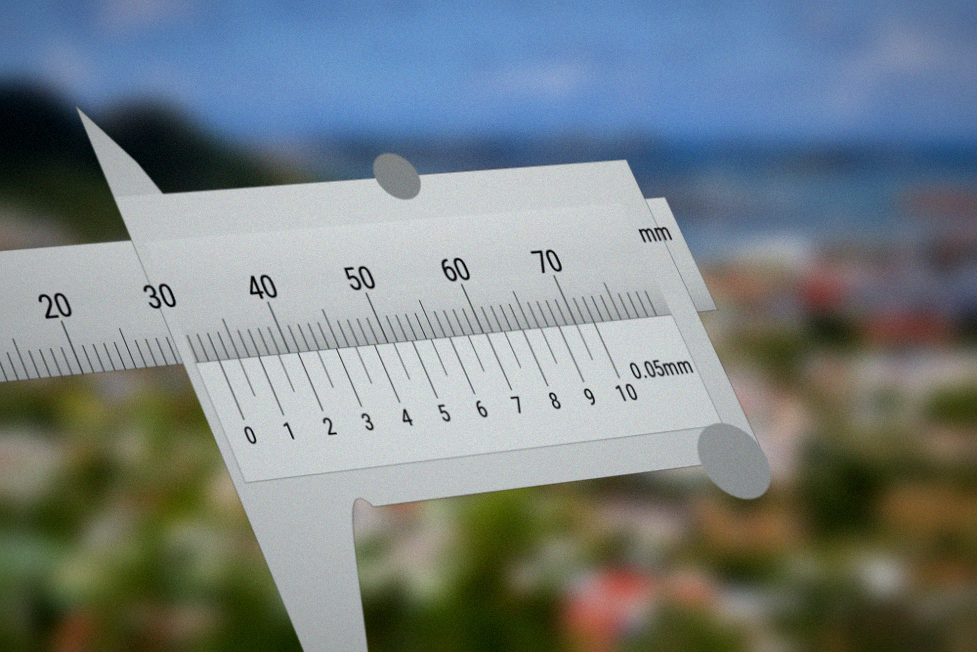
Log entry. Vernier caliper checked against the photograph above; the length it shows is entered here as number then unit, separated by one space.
33.0 mm
